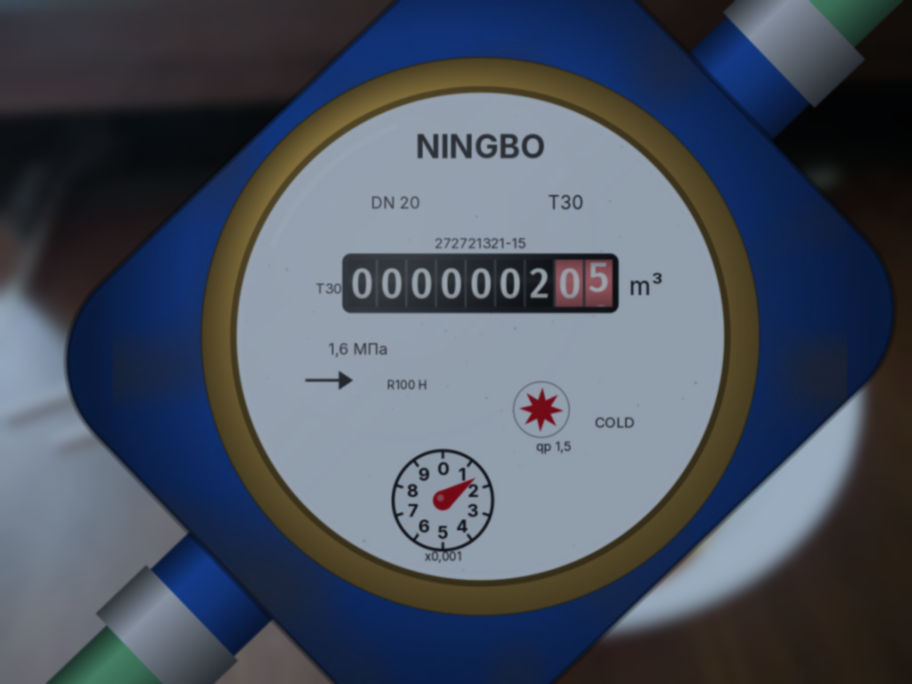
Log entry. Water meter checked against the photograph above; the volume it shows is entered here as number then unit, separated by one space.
2.051 m³
